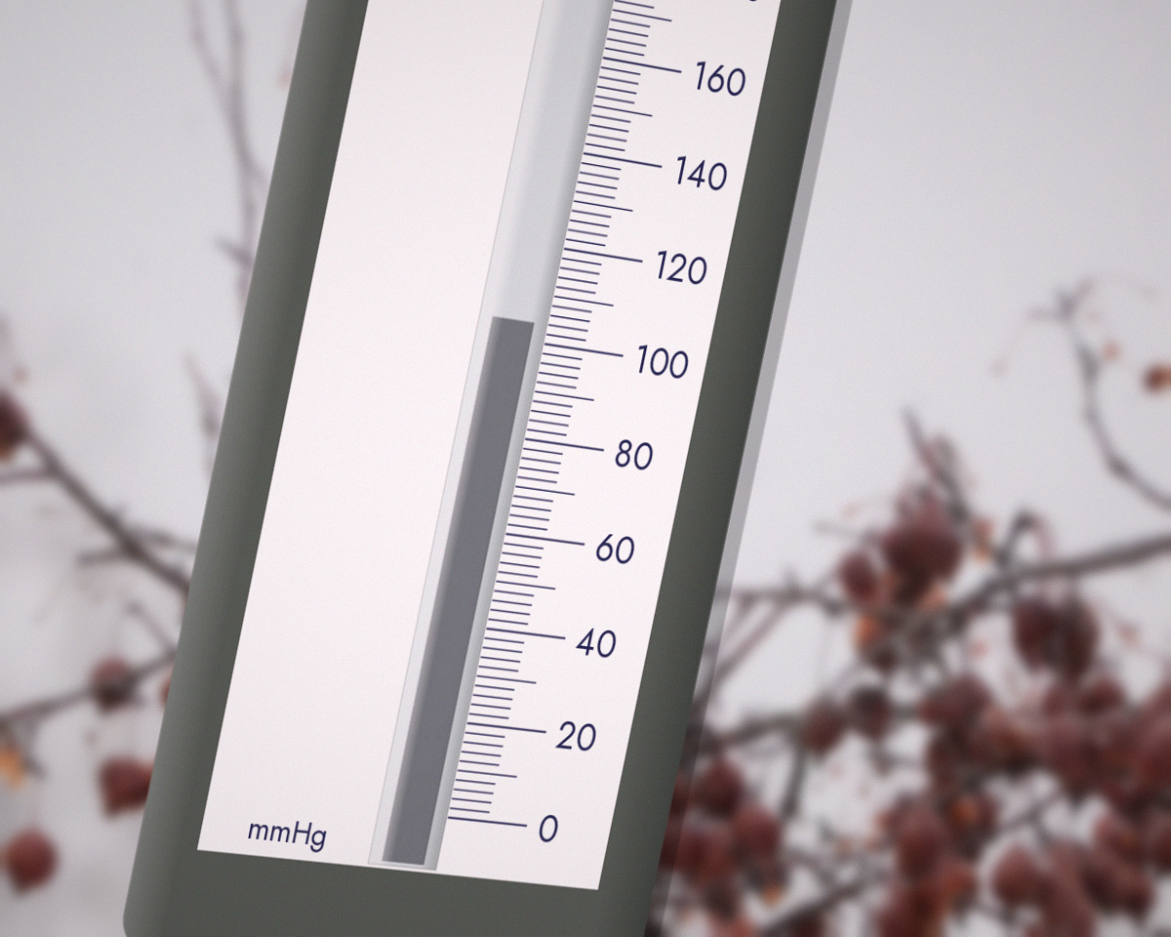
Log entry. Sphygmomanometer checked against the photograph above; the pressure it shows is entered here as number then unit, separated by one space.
104 mmHg
